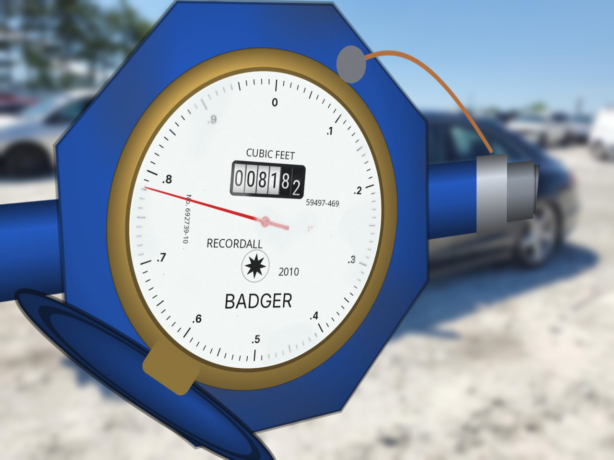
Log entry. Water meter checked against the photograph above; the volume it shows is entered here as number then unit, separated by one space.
8181.78 ft³
